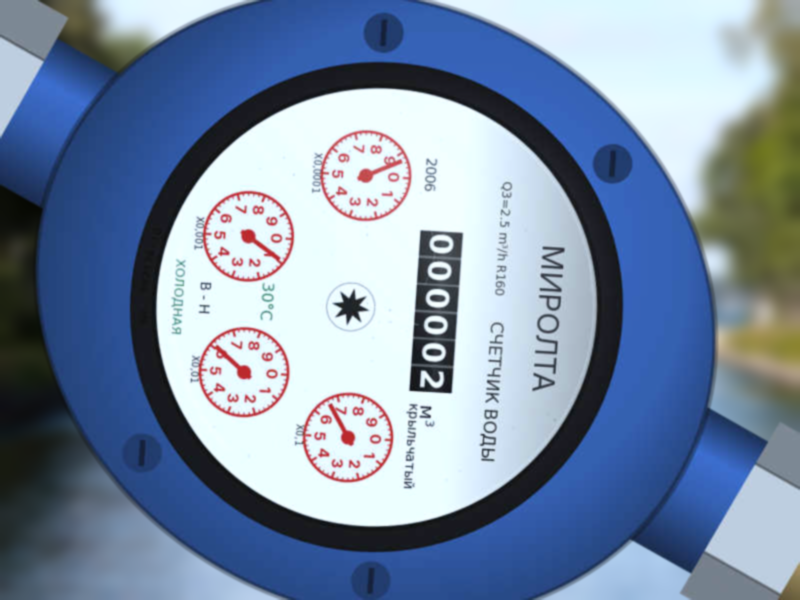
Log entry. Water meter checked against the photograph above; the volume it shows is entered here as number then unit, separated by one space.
2.6609 m³
